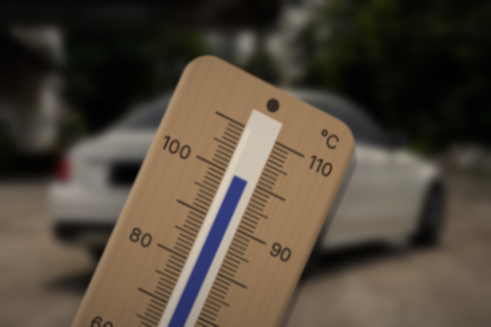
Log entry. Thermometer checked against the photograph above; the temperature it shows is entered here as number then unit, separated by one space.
100 °C
